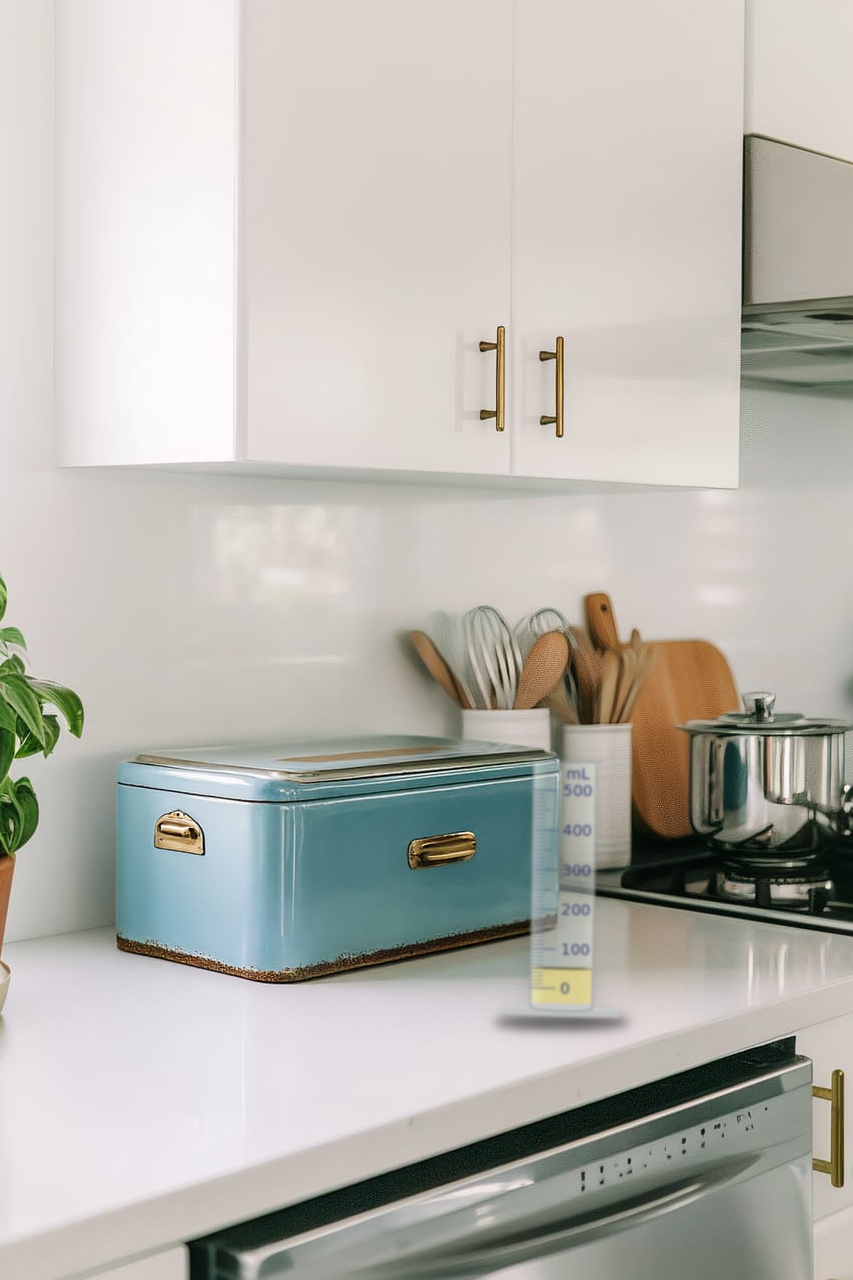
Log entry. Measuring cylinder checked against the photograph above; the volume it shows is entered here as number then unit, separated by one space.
50 mL
